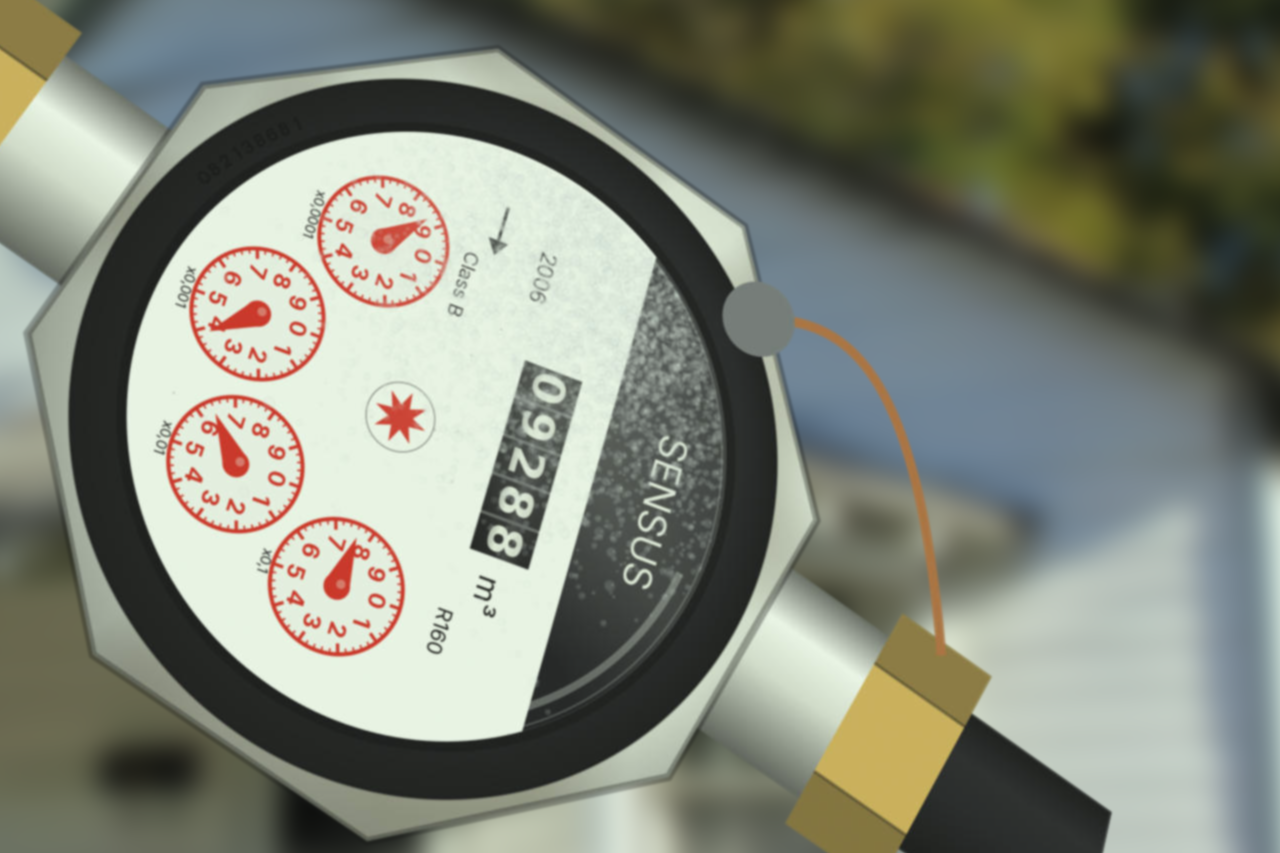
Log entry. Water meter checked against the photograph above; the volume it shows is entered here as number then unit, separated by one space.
9288.7638 m³
